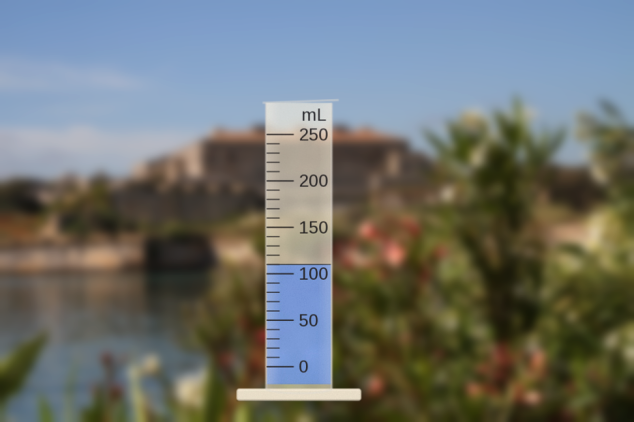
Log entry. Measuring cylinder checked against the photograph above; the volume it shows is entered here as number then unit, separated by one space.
110 mL
